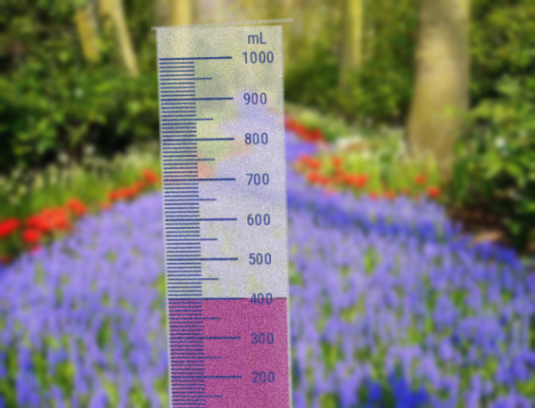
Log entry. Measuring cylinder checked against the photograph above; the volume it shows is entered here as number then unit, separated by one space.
400 mL
